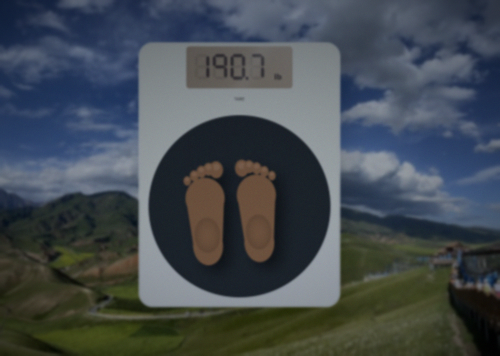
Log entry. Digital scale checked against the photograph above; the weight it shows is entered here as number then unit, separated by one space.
190.7 lb
